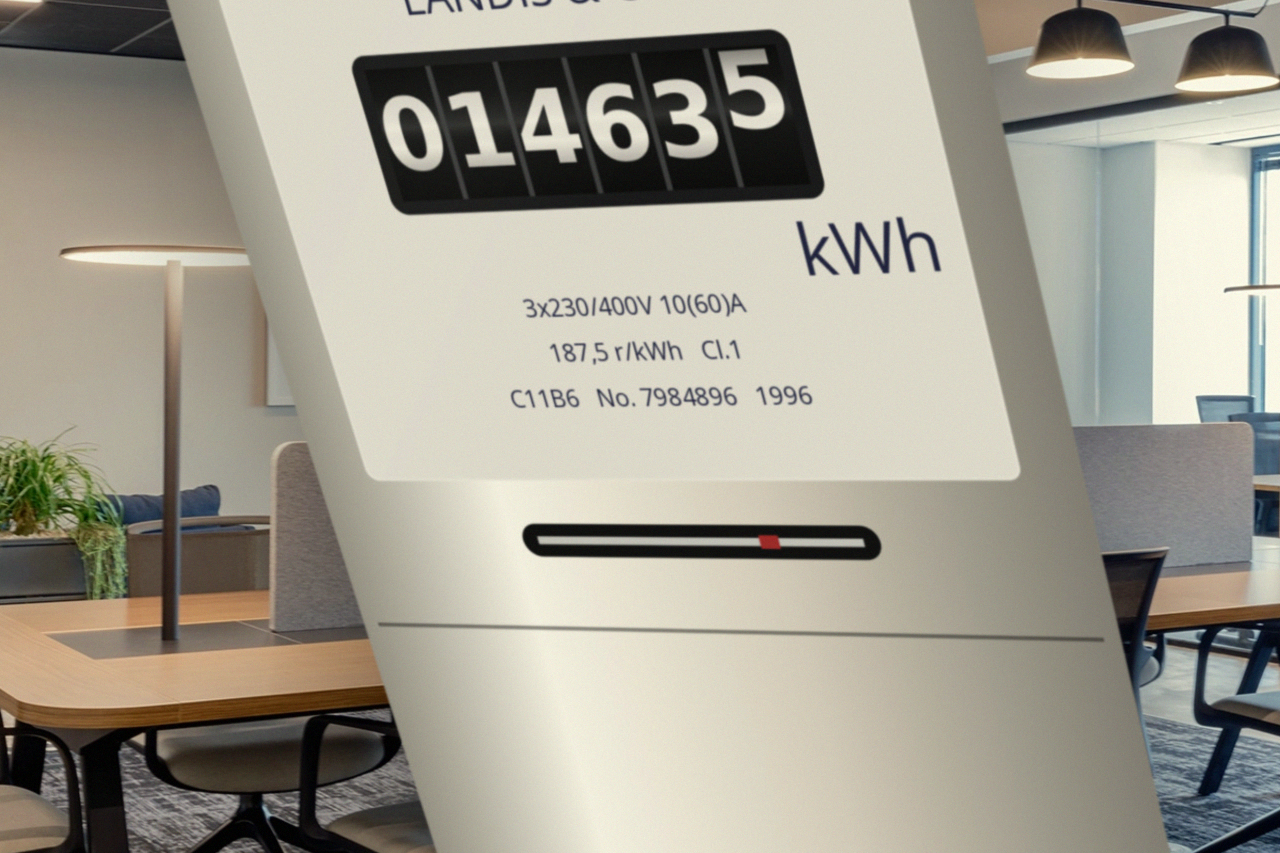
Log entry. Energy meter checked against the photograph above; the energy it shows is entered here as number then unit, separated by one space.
14635 kWh
